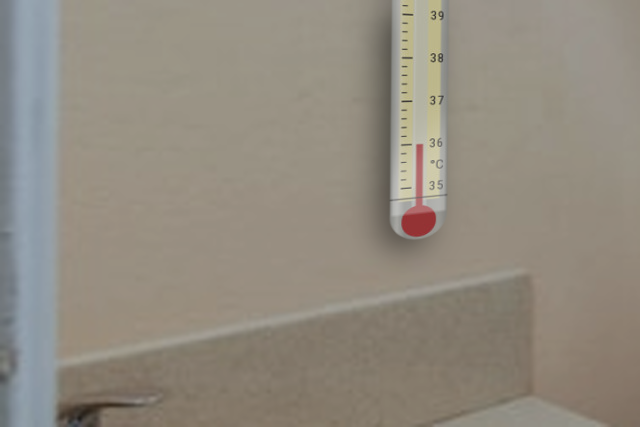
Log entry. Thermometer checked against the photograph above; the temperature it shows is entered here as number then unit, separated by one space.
36 °C
